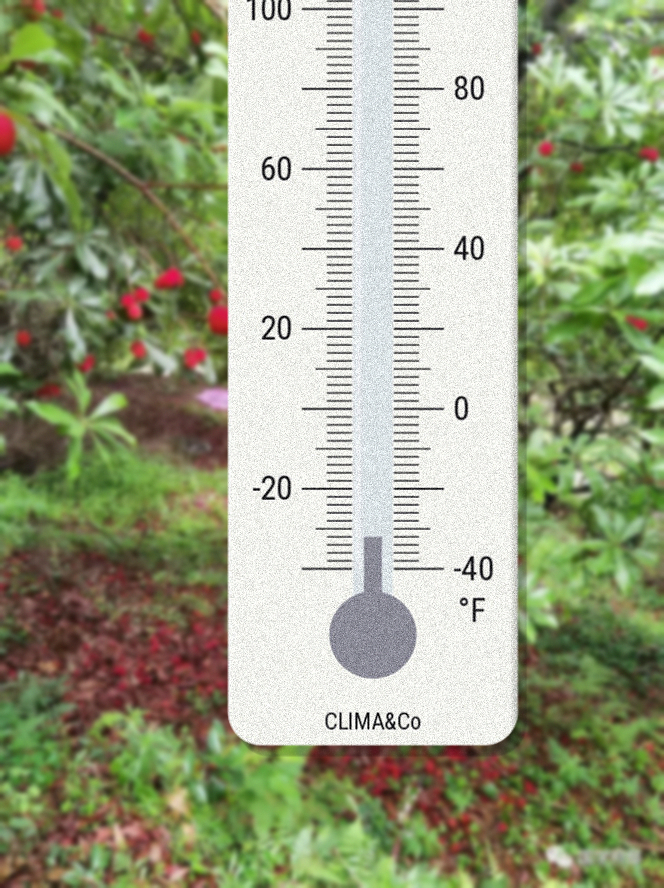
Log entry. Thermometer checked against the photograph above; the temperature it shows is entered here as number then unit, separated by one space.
-32 °F
